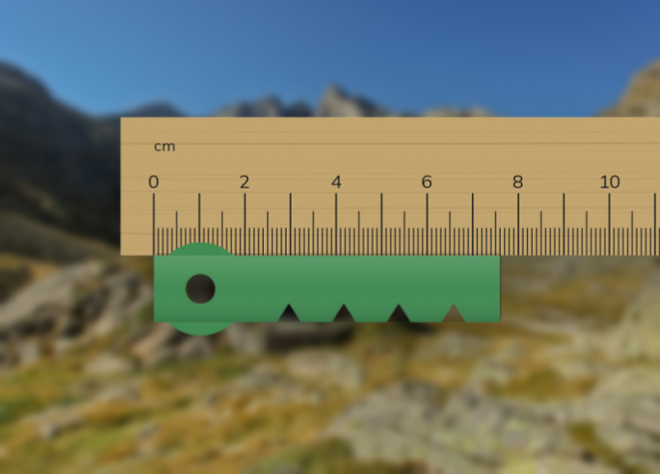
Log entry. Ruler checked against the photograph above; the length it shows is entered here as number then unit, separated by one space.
7.6 cm
